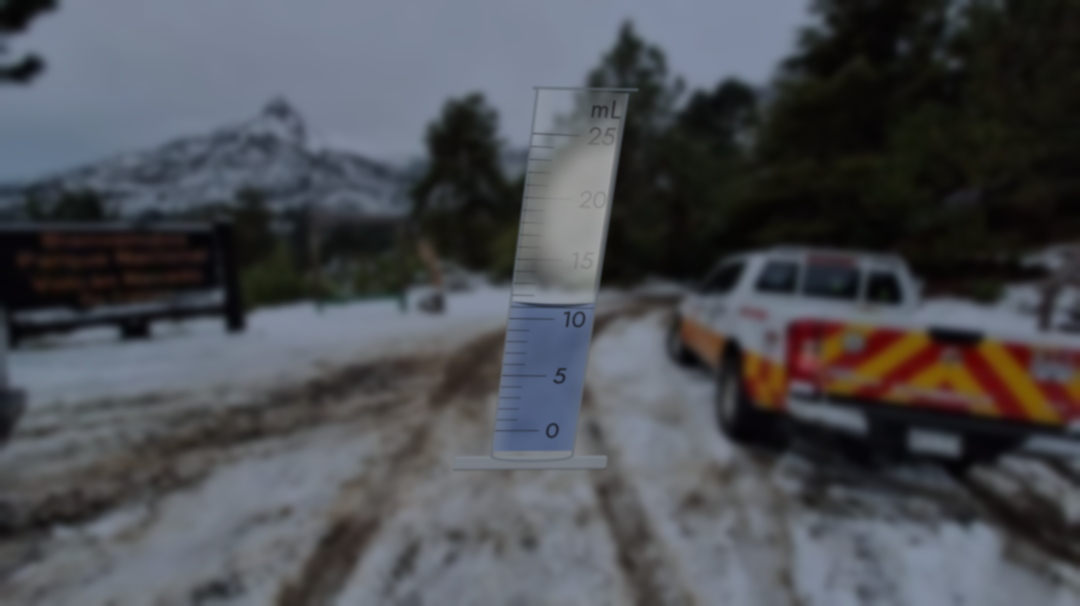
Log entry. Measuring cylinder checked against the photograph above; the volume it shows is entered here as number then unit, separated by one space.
11 mL
